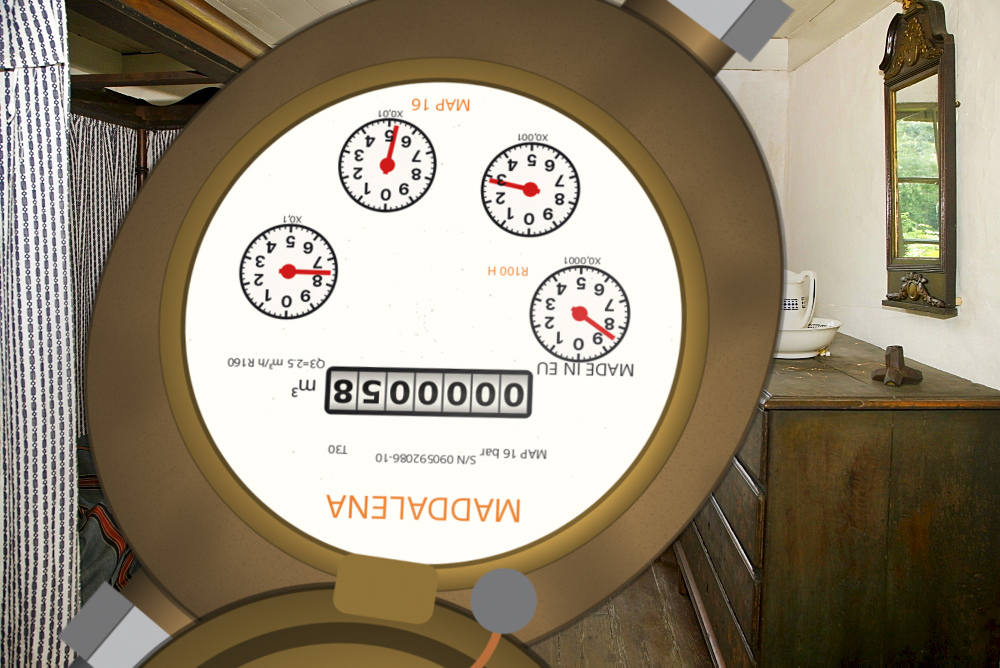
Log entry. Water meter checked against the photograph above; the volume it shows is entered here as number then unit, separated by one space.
58.7528 m³
